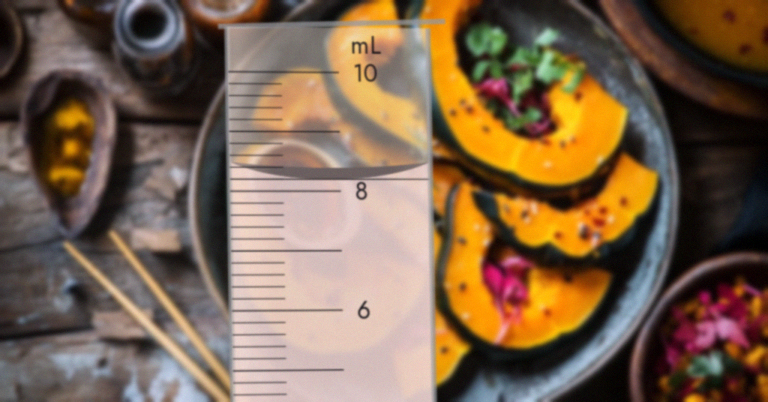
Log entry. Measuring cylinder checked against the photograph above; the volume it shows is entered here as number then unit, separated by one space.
8.2 mL
